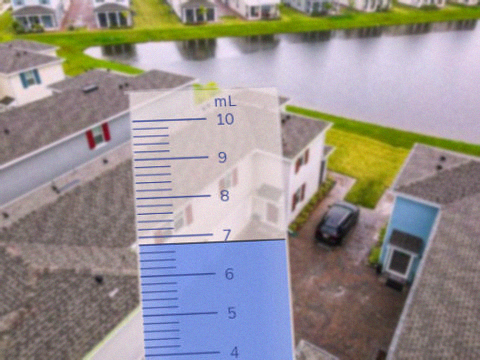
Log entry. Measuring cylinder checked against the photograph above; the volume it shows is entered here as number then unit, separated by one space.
6.8 mL
